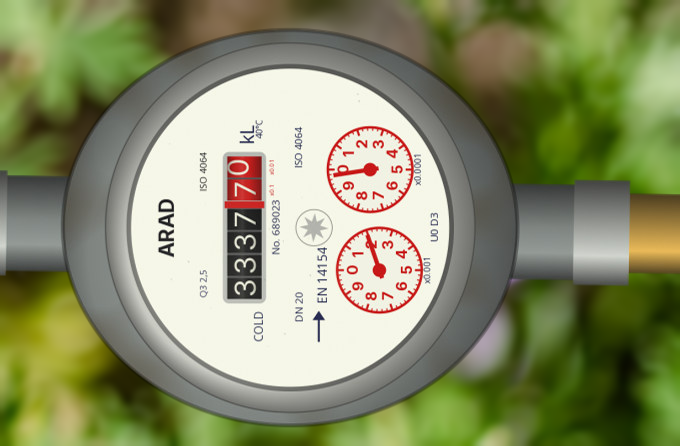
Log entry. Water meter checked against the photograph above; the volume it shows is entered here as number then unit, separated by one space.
3337.7019 kL
